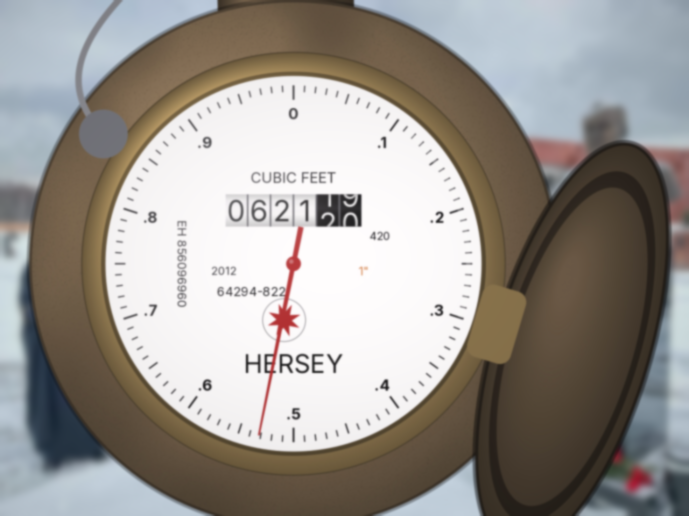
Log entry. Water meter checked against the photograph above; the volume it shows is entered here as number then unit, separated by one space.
62119.53 ft³
